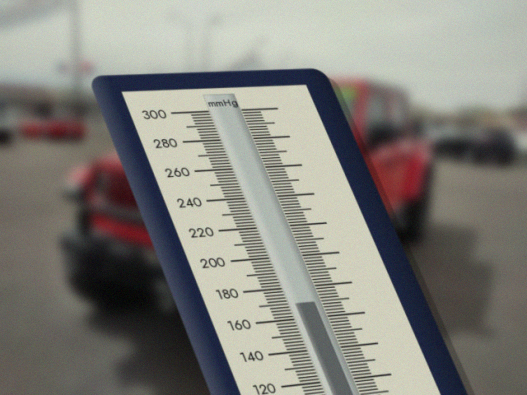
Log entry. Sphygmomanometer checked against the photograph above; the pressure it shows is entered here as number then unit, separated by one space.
170 mmHg
